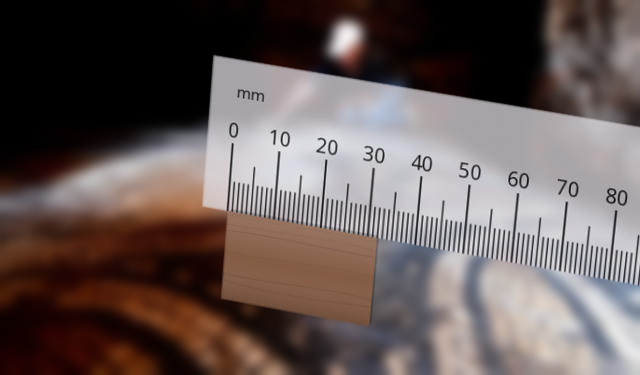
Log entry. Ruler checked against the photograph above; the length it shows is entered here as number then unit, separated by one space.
32 mm
